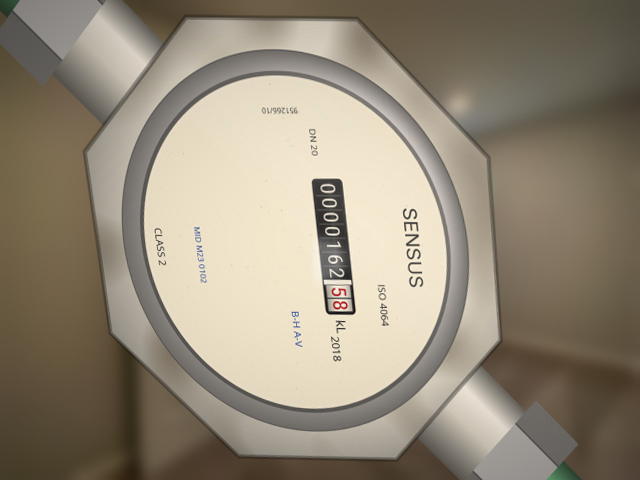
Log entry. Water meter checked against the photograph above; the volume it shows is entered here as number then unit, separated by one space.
162.58 kL
